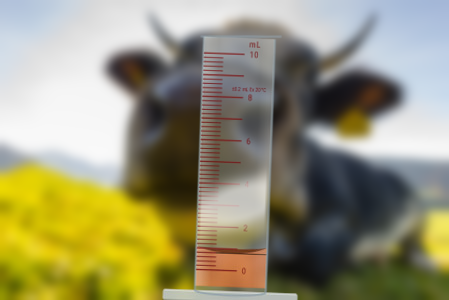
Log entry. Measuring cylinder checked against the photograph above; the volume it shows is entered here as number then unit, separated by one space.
0.8 mL
